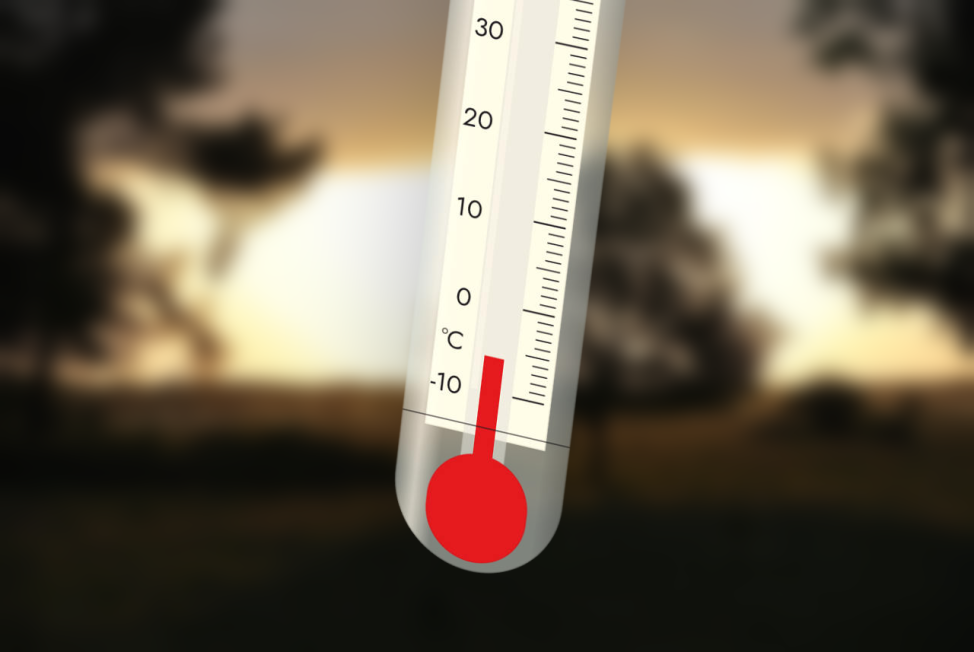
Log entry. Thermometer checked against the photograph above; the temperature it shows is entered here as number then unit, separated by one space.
-6 °C
